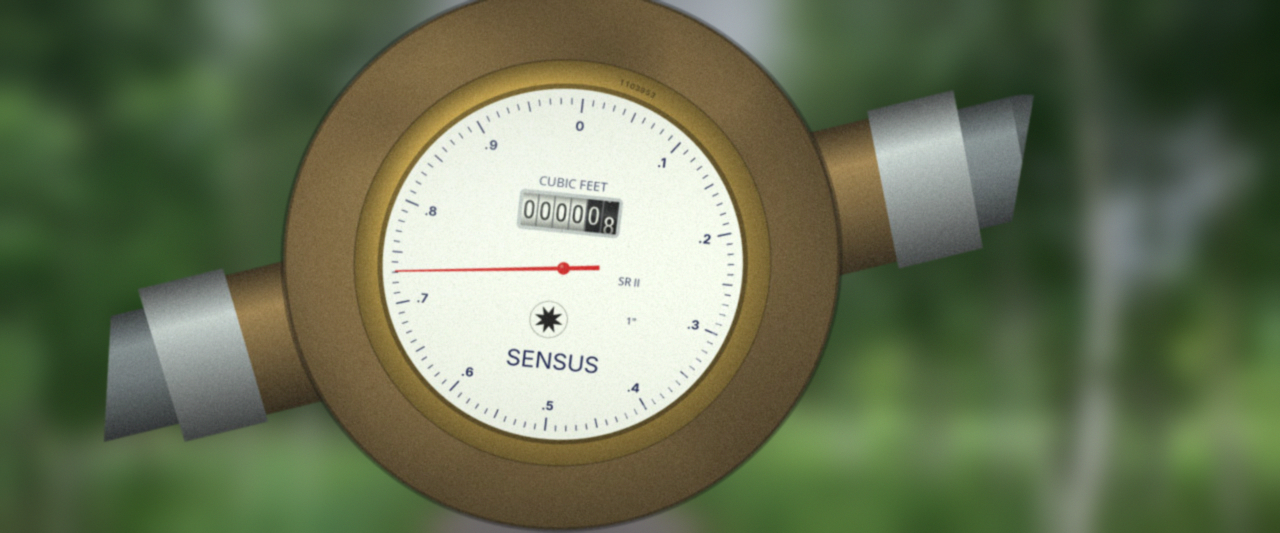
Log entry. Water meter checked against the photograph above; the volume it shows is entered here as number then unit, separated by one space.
7.73 ft³
